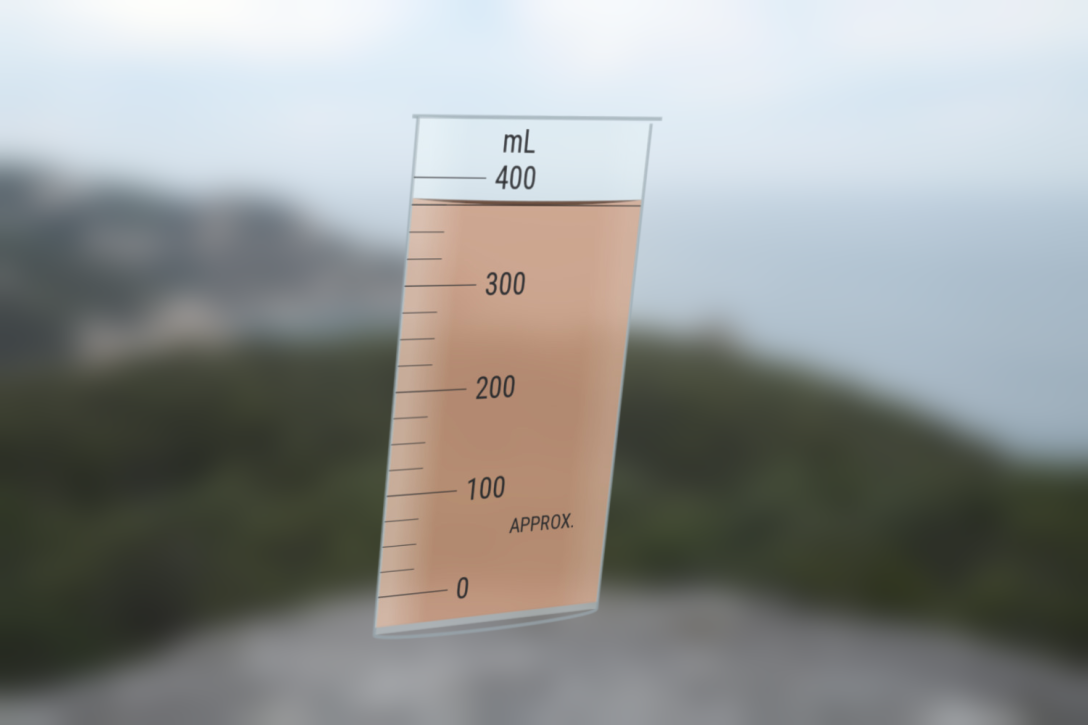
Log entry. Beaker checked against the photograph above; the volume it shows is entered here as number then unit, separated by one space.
375 mL
